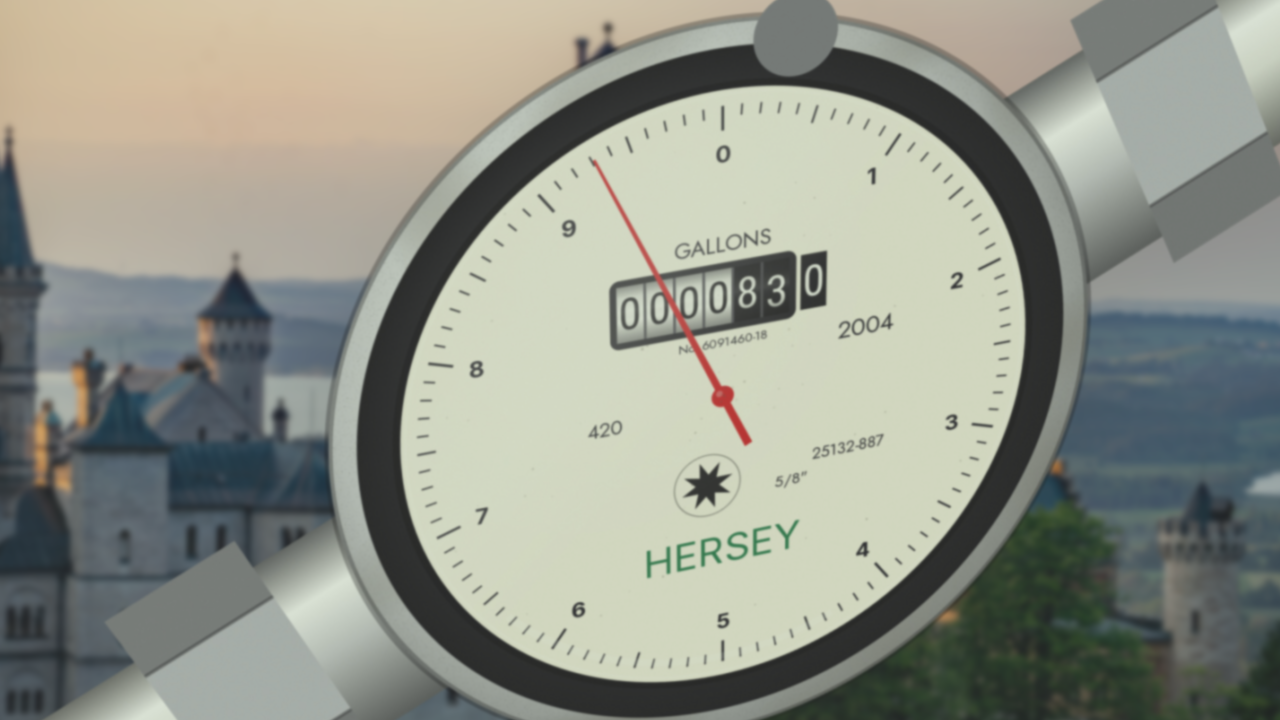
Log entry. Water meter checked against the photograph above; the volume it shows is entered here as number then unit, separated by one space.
829.3 gal
